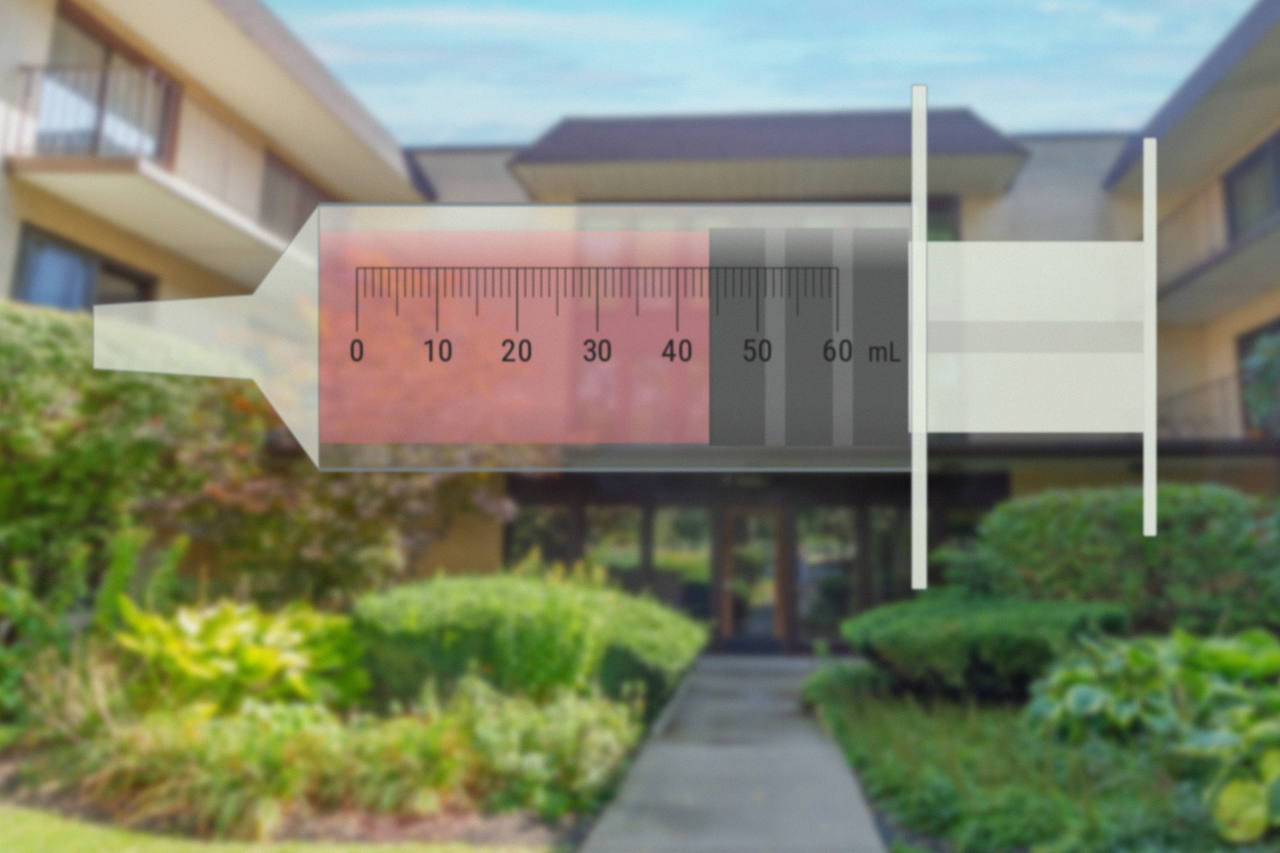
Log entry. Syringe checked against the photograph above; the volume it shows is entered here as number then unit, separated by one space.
44 mL
